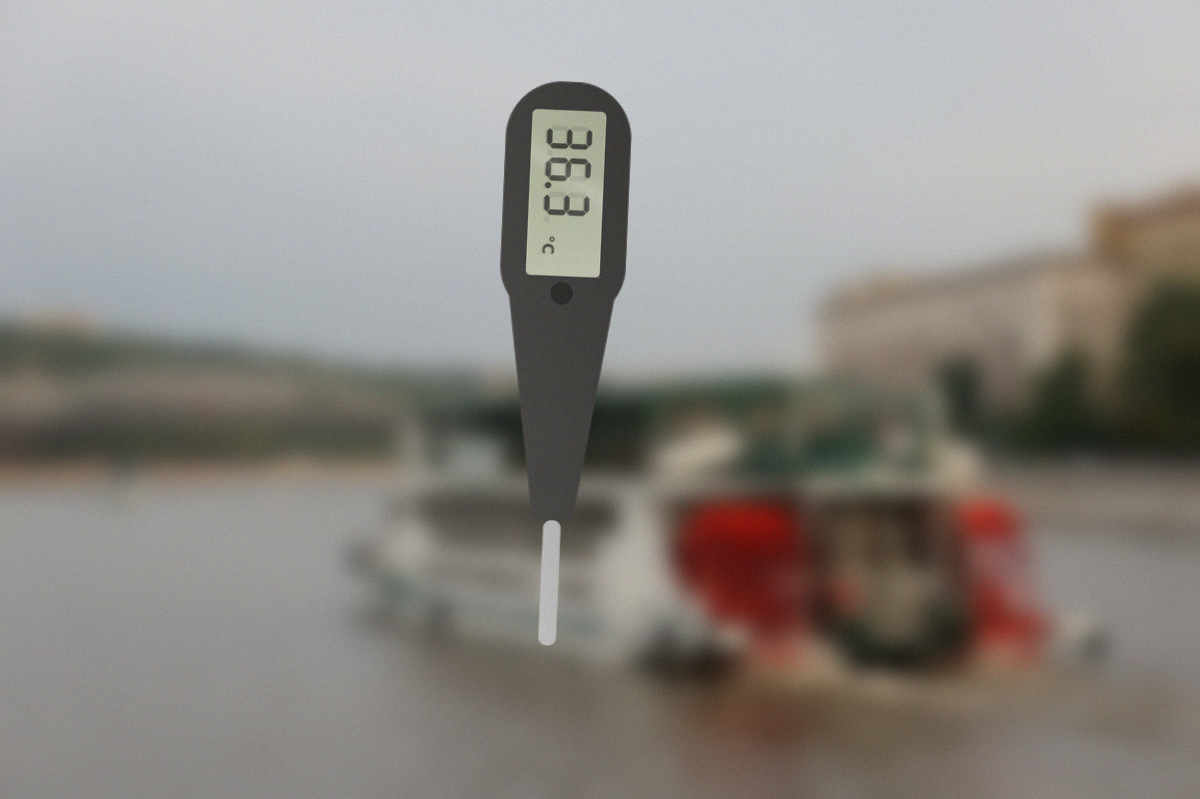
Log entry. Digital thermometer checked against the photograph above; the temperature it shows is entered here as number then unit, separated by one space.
36.3 °C
